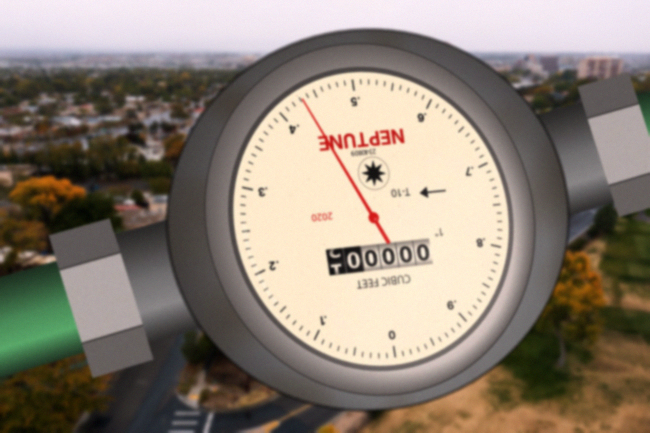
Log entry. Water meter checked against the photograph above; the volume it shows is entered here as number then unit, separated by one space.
1.43 ft³
